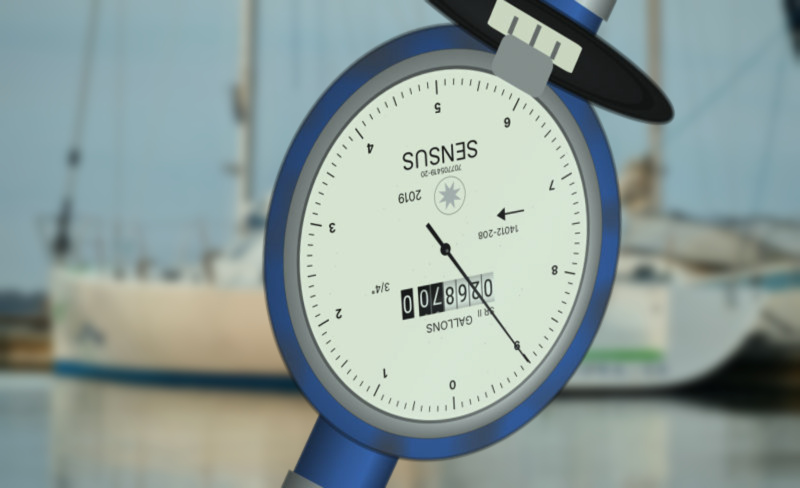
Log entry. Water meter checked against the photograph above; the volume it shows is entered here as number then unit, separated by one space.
268699.0 gal
